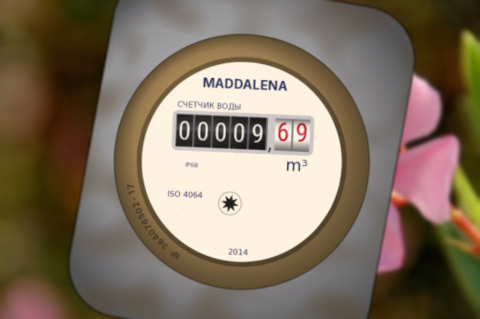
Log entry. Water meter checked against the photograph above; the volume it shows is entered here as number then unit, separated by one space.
9.69 m³
